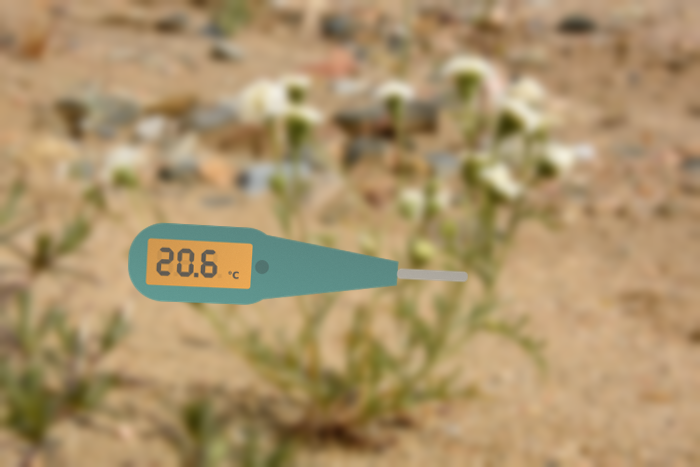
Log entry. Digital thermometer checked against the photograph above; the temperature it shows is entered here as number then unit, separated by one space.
20.6 °C
